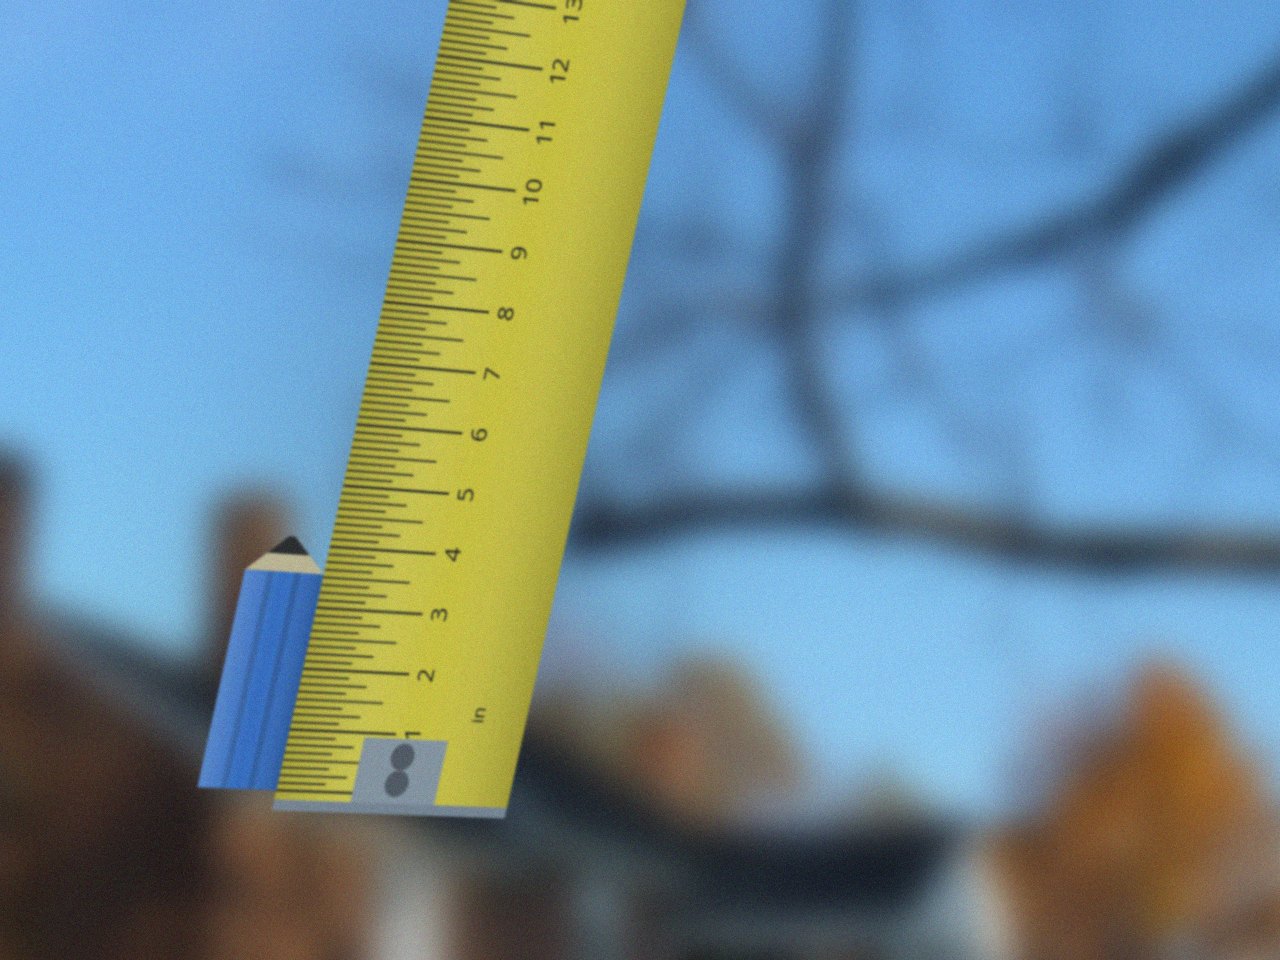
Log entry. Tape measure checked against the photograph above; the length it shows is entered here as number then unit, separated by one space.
4.125 in
